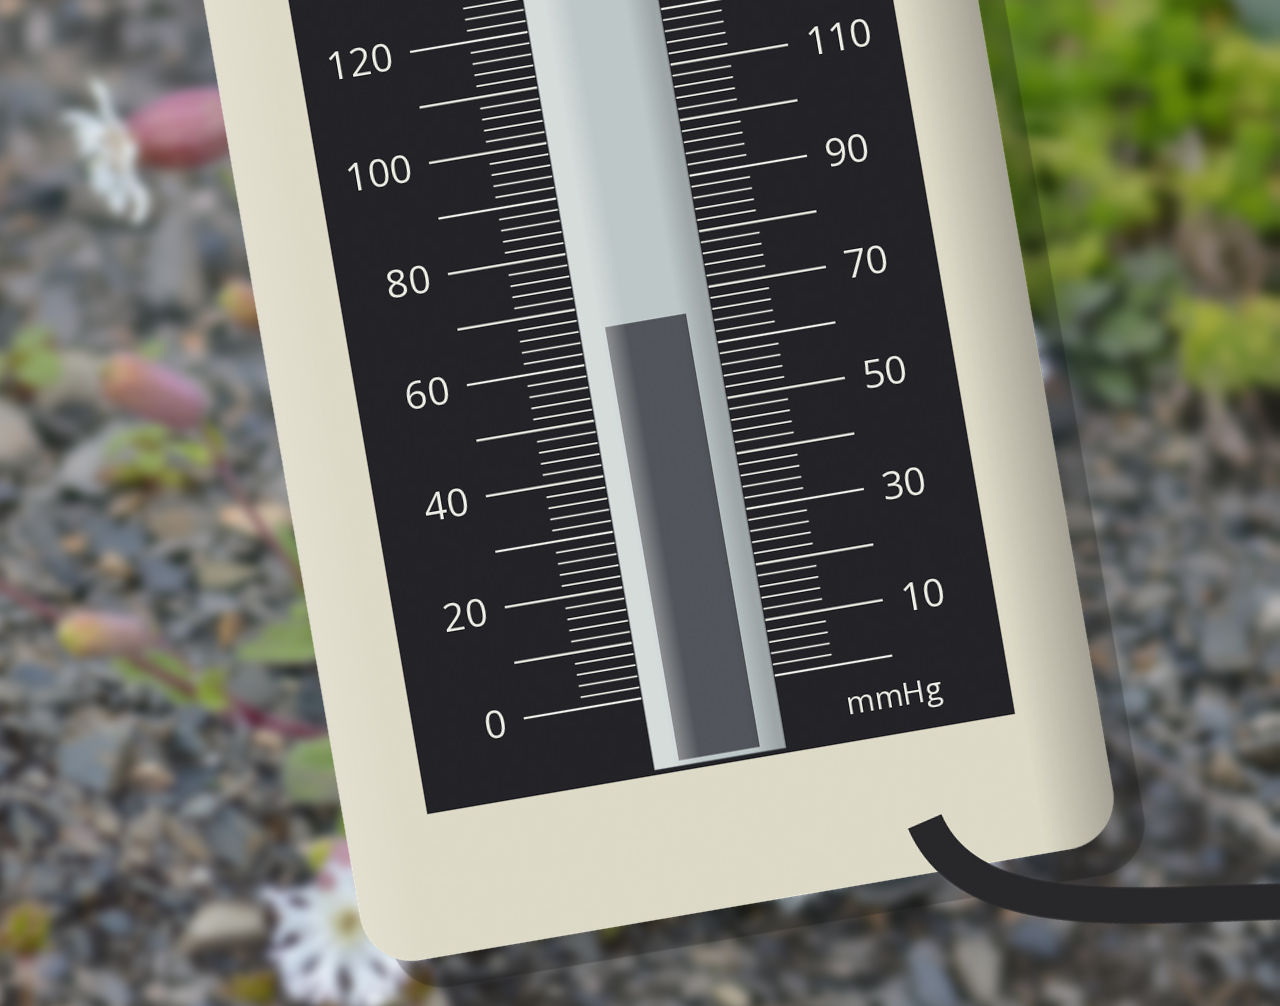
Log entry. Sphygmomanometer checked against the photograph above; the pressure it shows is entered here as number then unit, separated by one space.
66 mmHg
